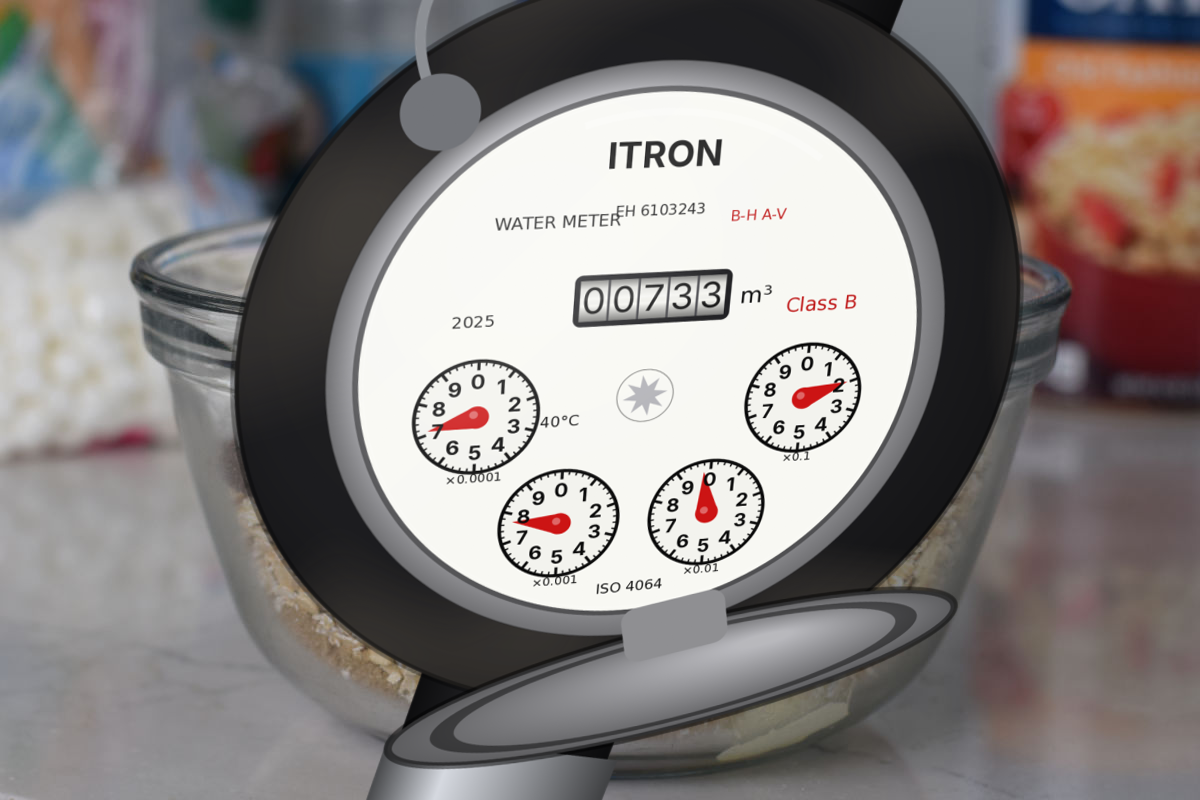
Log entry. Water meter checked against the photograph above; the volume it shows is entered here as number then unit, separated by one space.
733.1977 m³
